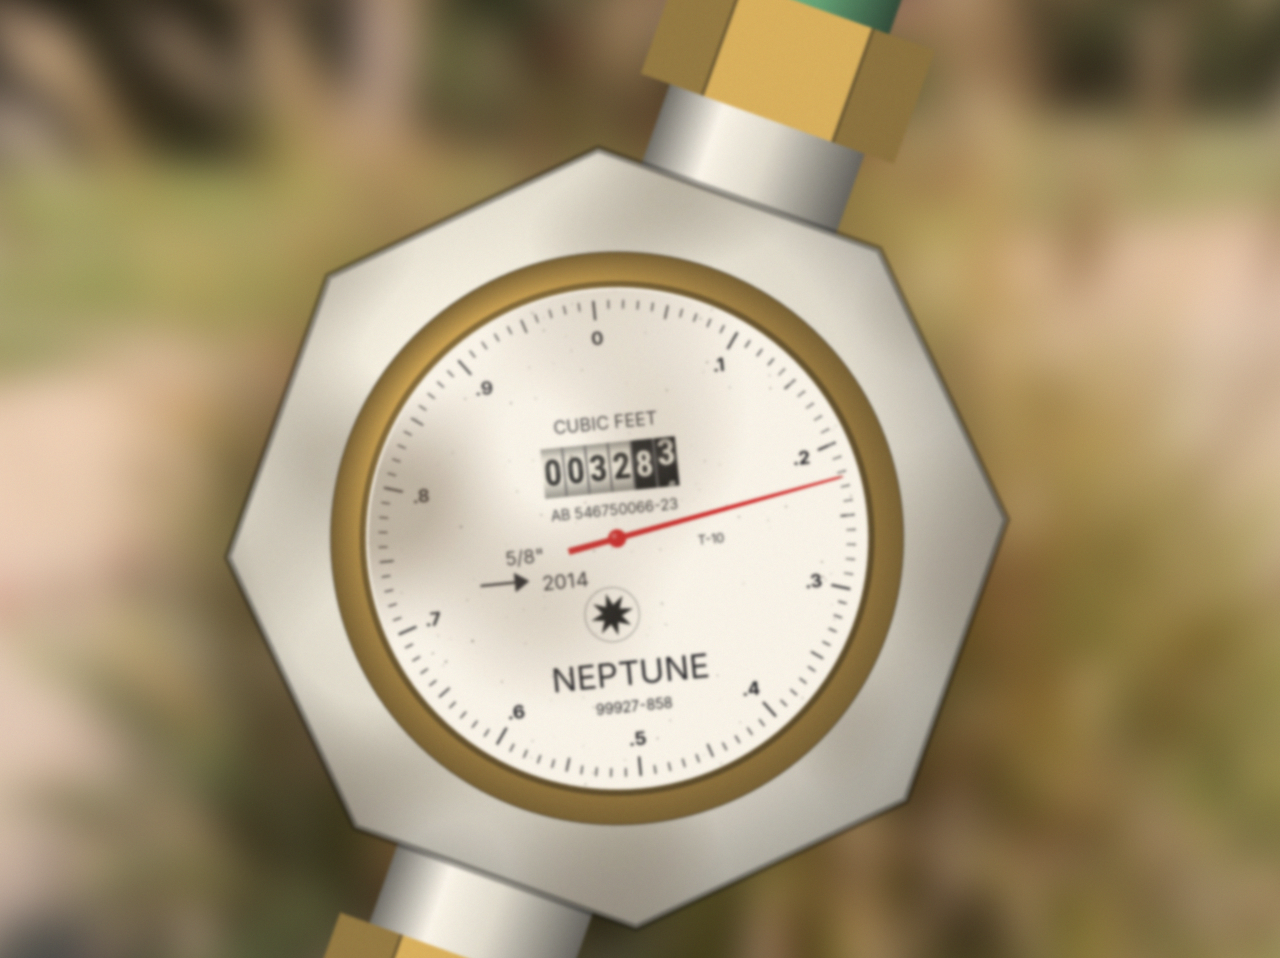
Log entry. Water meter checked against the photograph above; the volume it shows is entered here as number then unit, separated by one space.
3283.22 ft³
